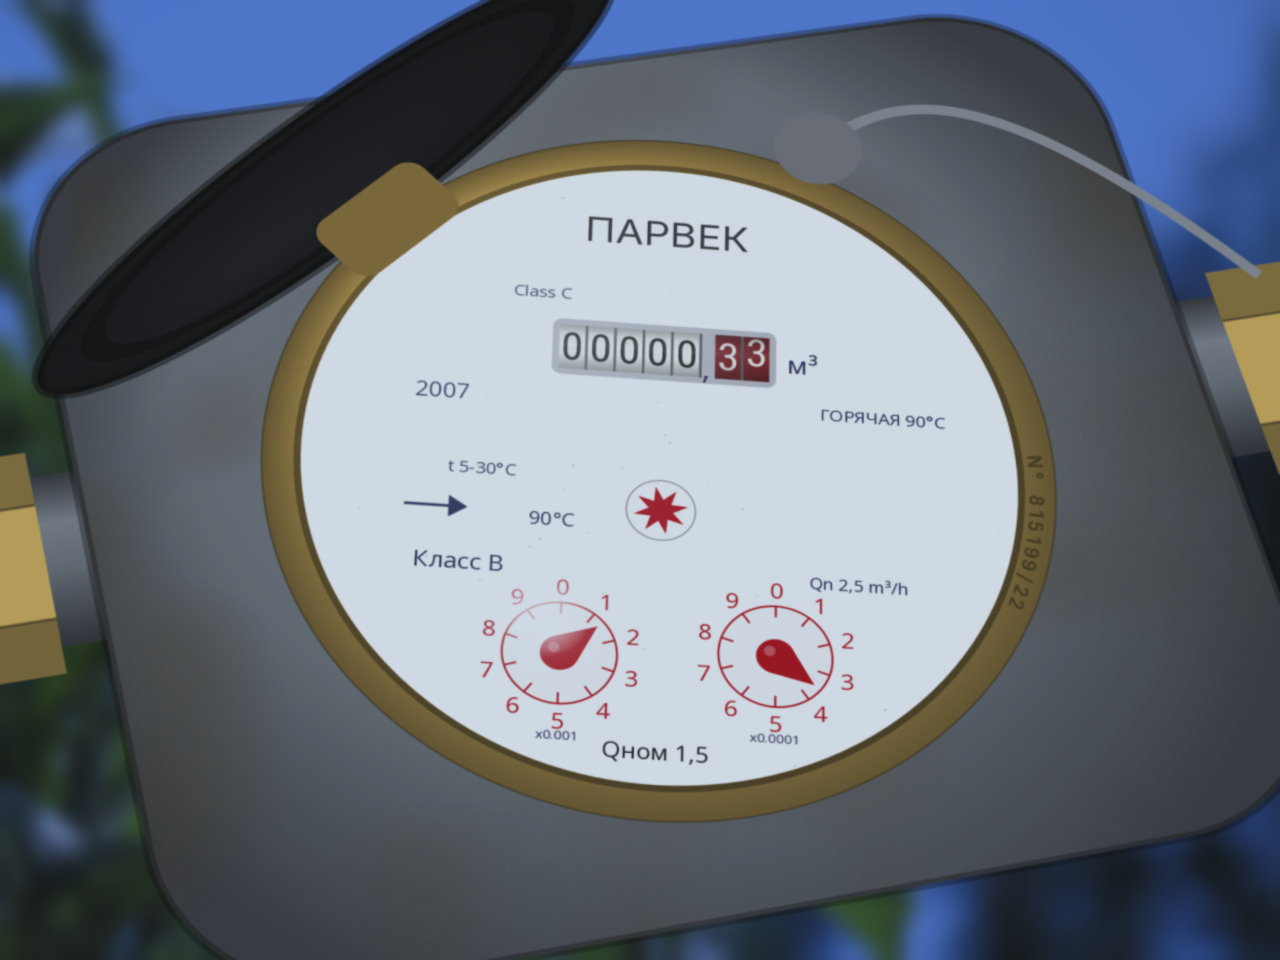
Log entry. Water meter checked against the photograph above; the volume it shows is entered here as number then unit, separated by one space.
0.3313 m³
